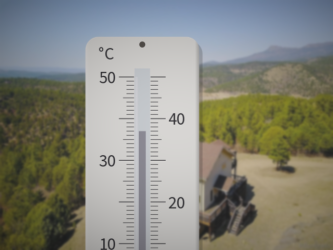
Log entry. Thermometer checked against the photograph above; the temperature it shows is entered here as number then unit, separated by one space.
37 °C
